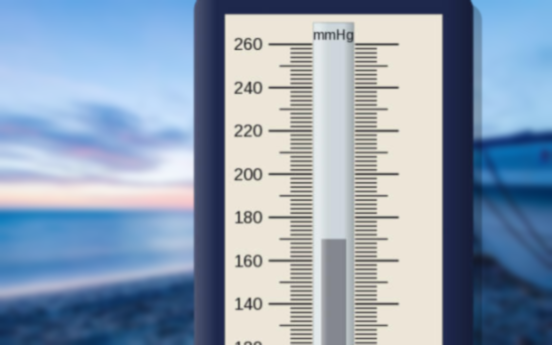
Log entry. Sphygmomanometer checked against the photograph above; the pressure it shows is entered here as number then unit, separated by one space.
170 mmHg
